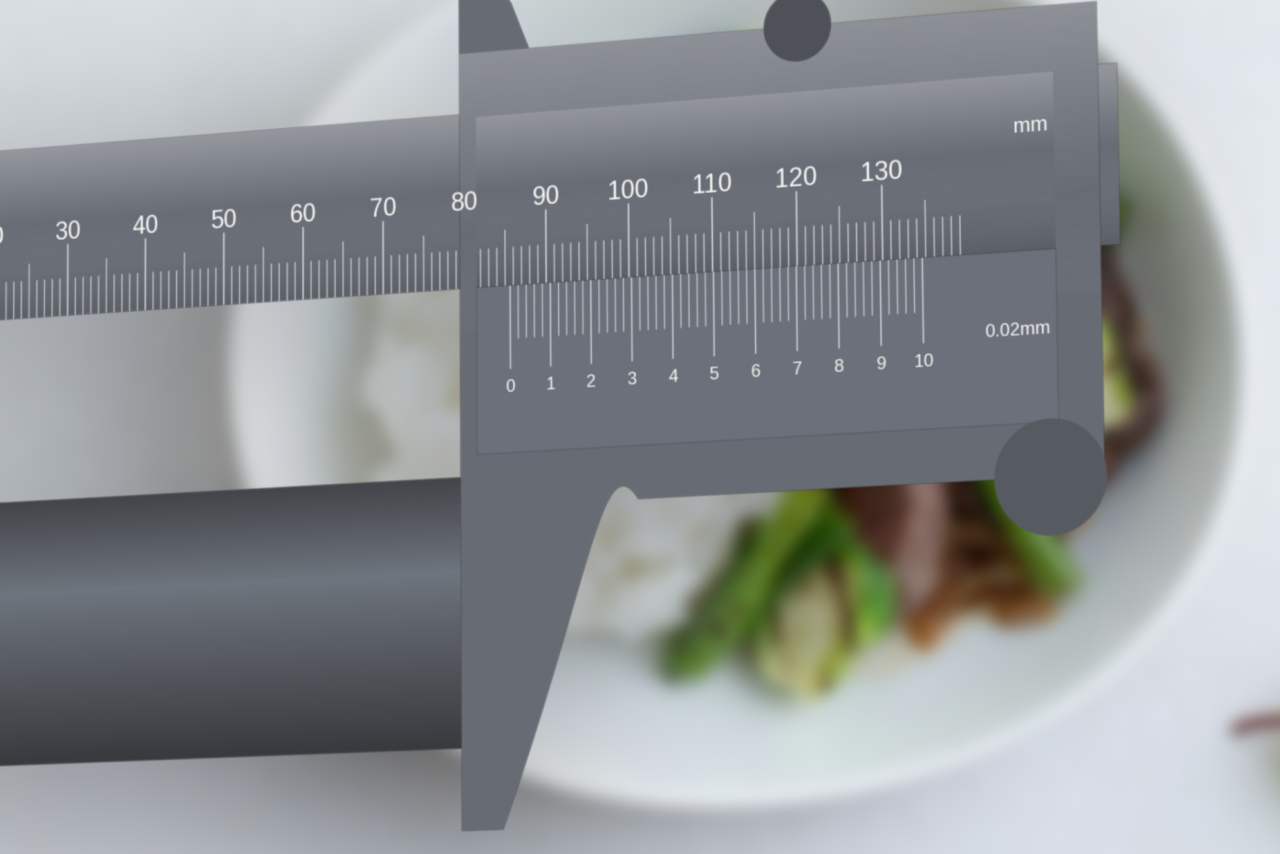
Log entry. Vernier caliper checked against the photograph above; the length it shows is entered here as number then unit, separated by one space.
85.6 mm
